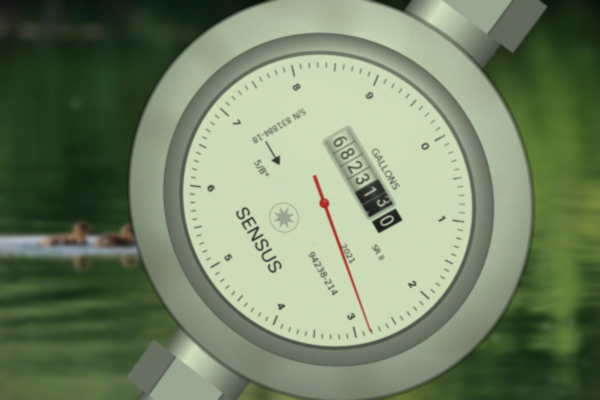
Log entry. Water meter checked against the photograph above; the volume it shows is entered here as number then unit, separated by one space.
6823132.8 gal
